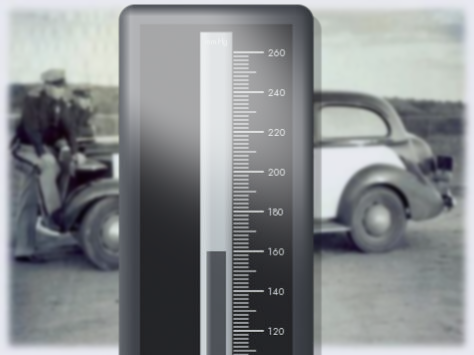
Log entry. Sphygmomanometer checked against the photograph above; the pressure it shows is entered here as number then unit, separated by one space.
160 mmHg
